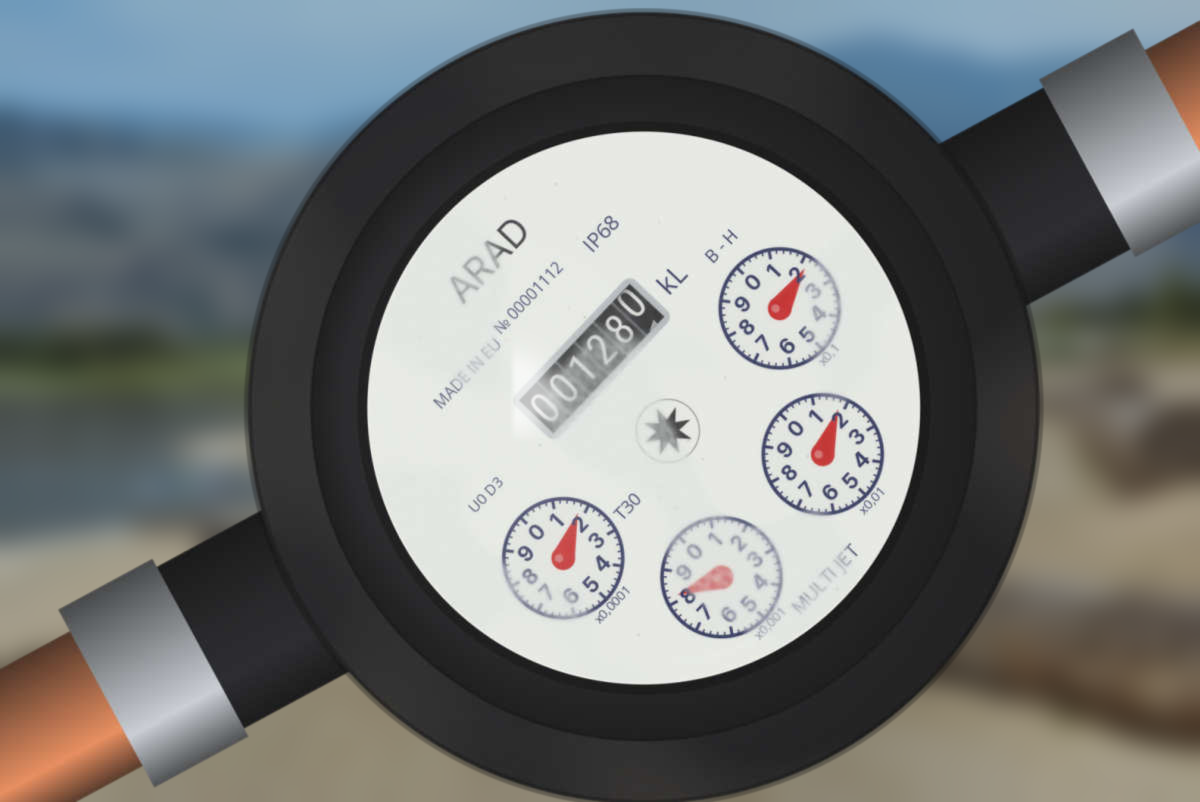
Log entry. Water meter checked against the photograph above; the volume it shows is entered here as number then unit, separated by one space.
1280.2181 kL
